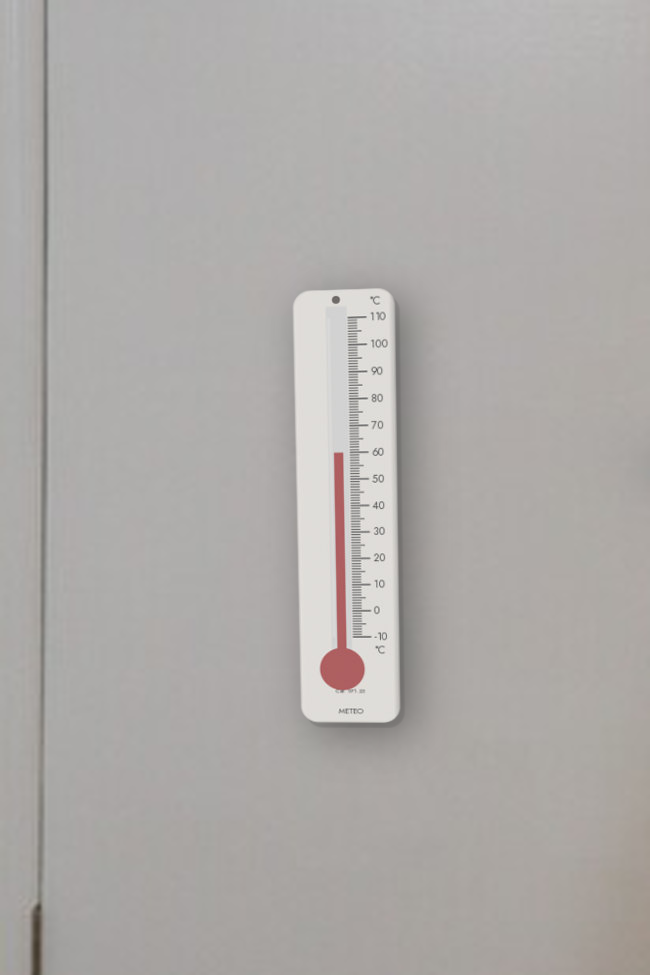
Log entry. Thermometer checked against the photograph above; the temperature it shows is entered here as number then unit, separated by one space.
60 °C
